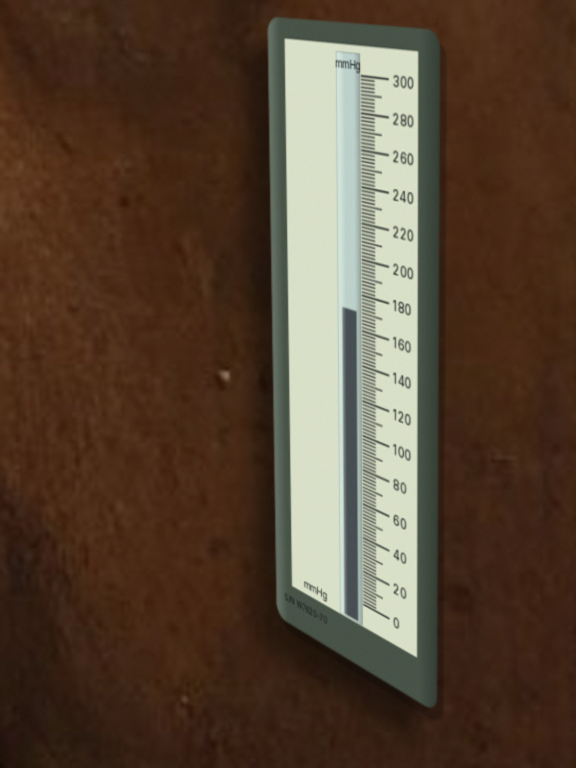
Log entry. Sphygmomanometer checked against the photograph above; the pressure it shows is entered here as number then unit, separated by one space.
170 mmHg
